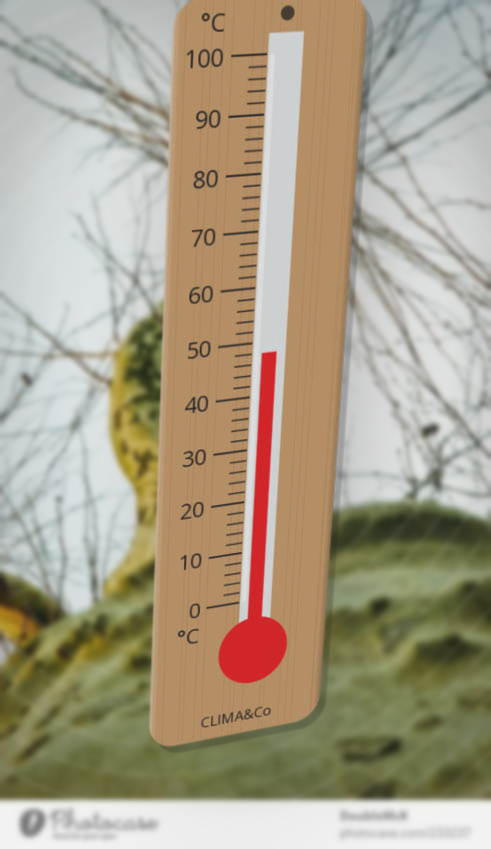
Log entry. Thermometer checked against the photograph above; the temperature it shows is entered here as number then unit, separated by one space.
48 °C
